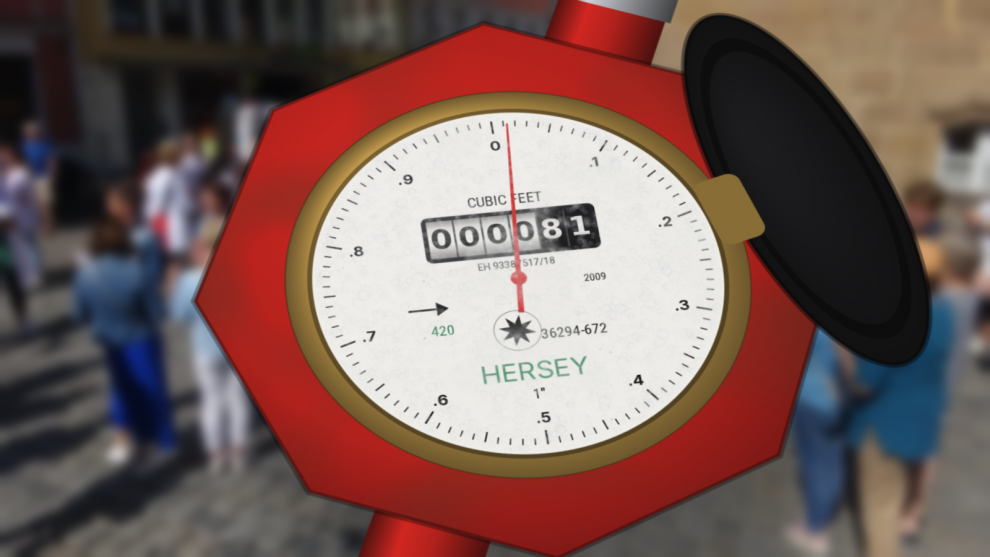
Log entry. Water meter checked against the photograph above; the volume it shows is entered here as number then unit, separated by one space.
81.01 ft³
